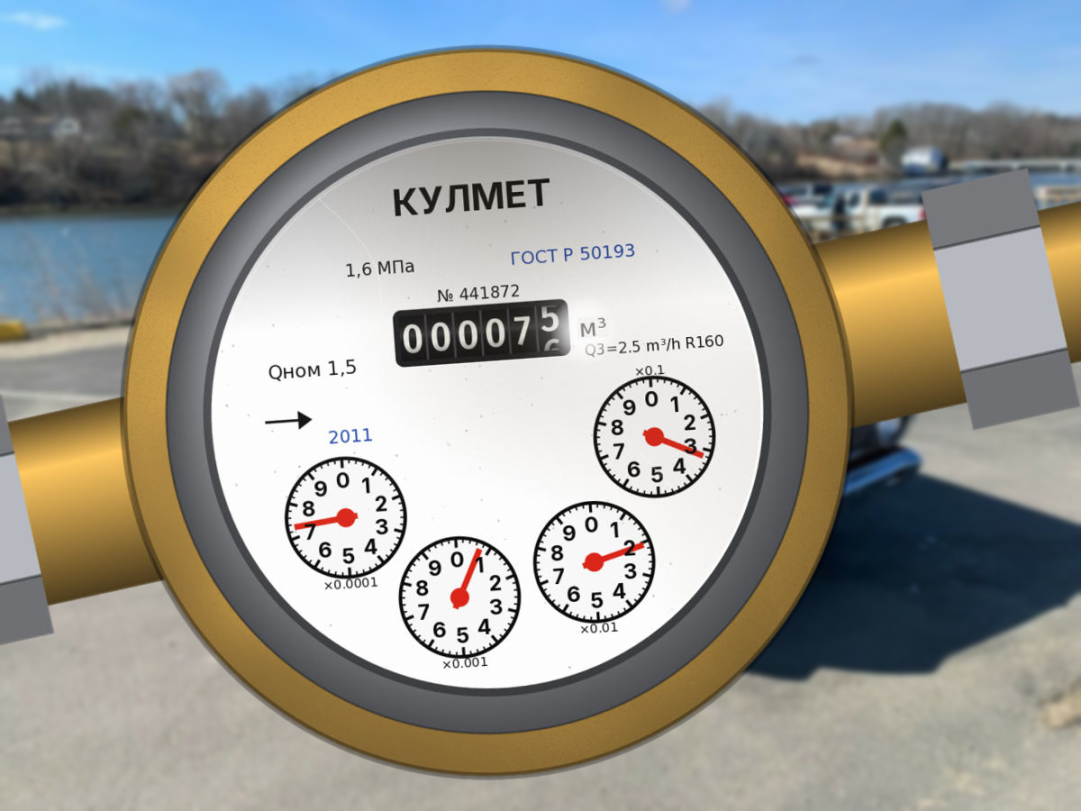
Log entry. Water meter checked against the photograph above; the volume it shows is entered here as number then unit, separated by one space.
75.3207 m³
